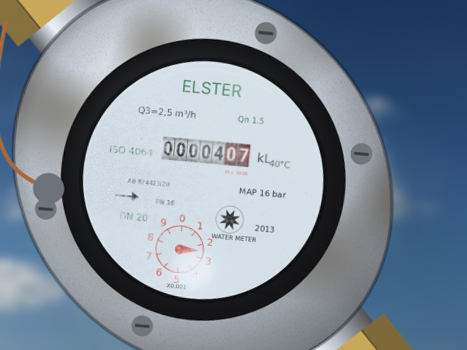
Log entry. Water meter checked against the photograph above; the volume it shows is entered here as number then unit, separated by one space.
4.072 kL
